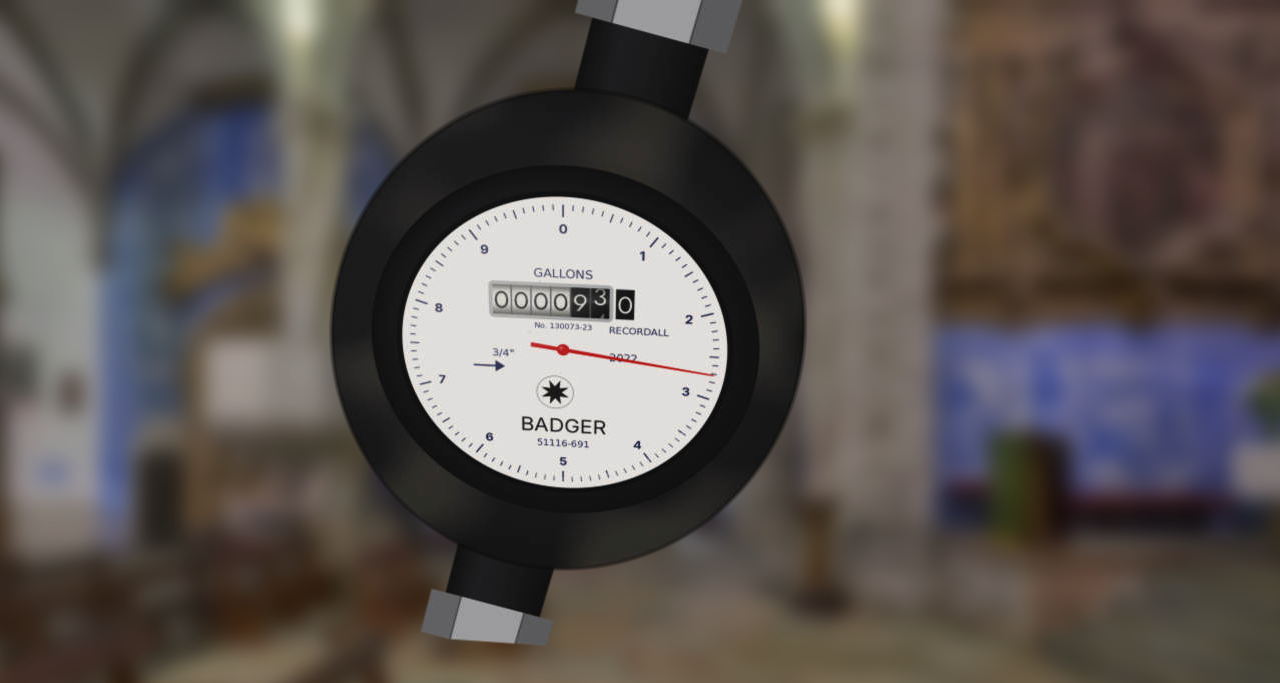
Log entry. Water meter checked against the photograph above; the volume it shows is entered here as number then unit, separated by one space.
932.7 gal
